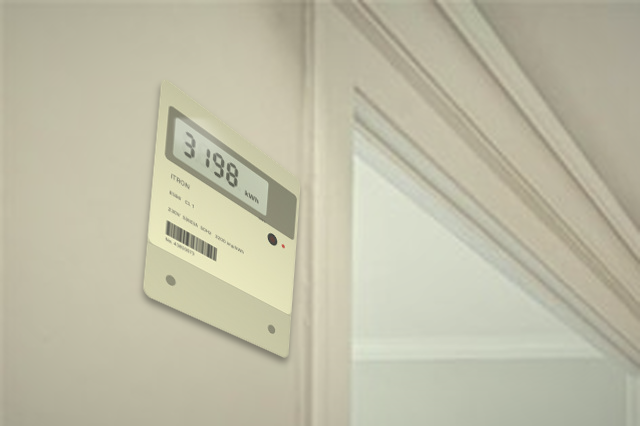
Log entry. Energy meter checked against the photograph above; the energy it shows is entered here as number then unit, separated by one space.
3198 kWh
